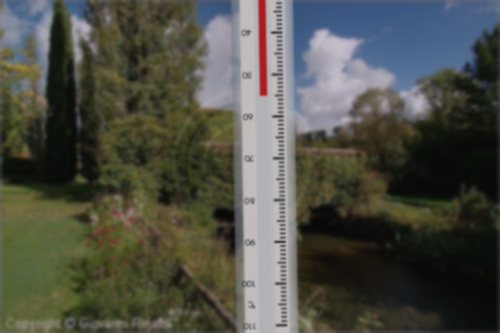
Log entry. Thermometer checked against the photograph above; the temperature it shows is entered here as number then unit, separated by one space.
55 °C
